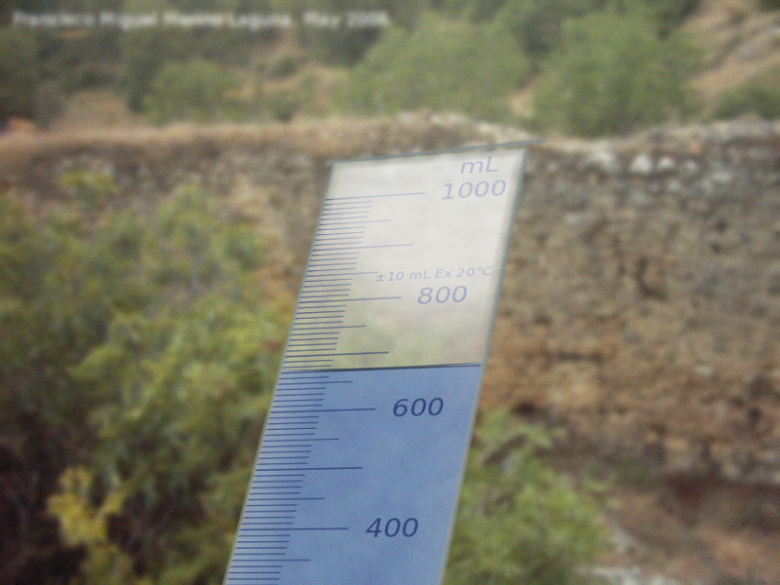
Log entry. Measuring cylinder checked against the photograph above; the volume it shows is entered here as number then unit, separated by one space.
670 mL
